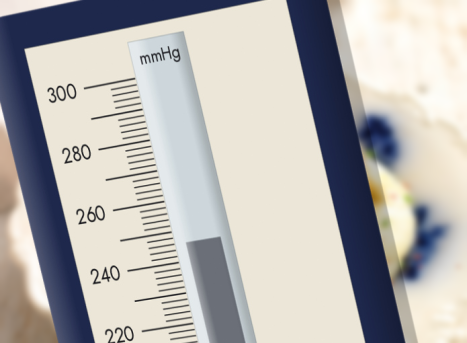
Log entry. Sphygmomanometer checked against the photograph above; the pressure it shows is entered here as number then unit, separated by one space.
246 mmHg
